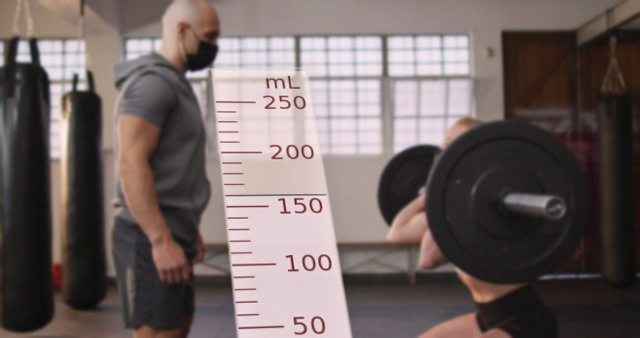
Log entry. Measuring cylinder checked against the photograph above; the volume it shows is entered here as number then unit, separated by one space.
160 mL
